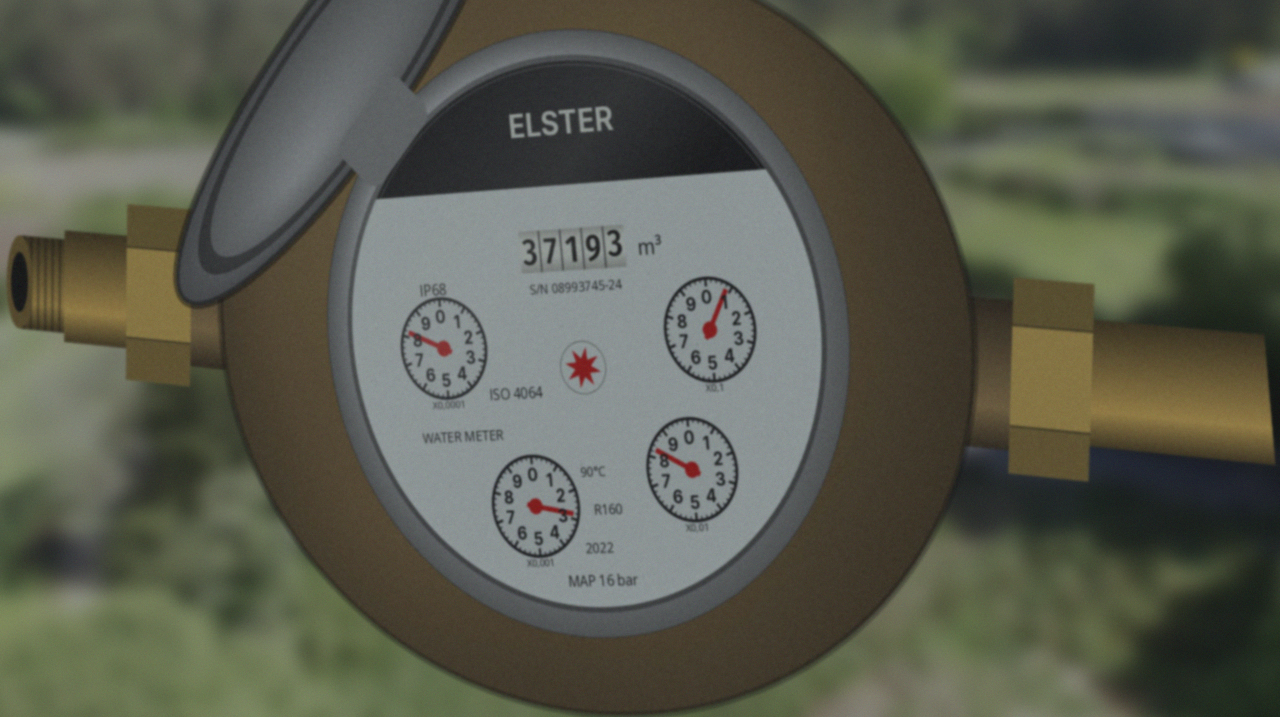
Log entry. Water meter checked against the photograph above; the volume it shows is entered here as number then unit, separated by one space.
37193.0828 m³
